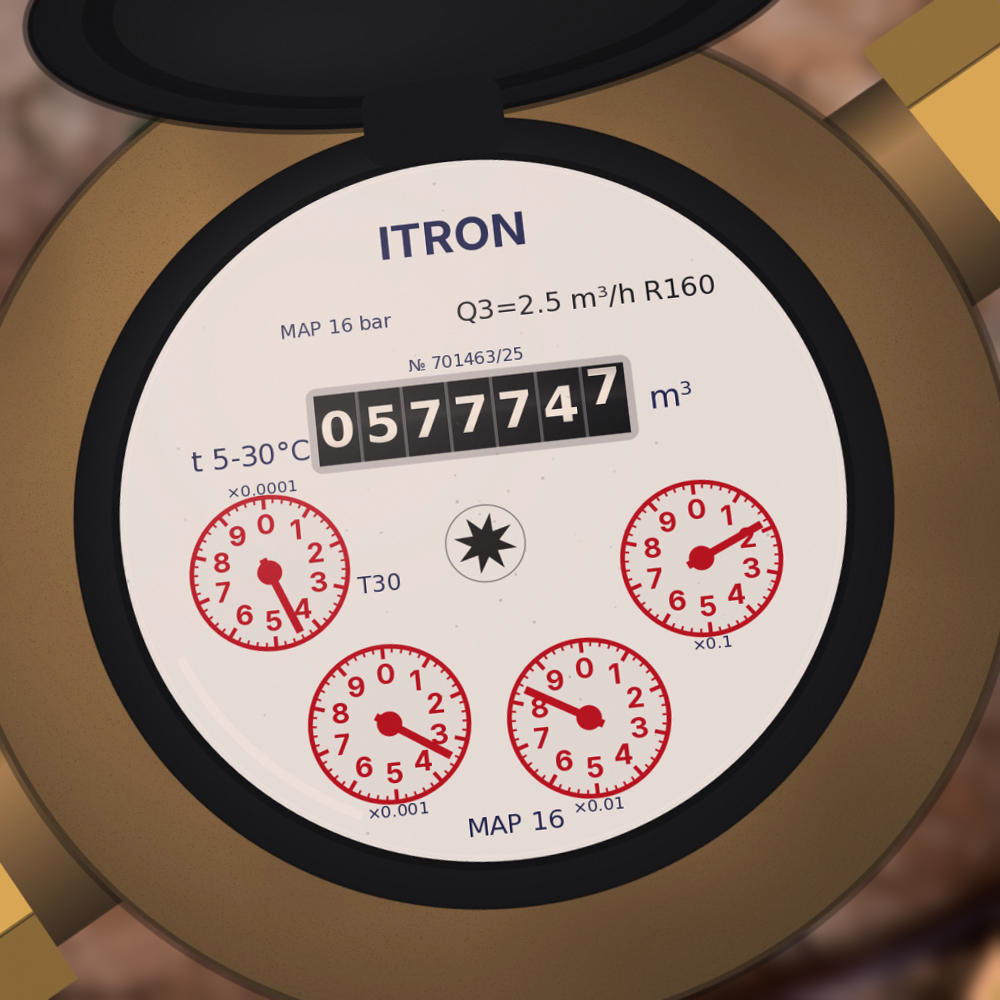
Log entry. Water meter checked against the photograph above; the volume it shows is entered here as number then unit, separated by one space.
577747.1834 m³
